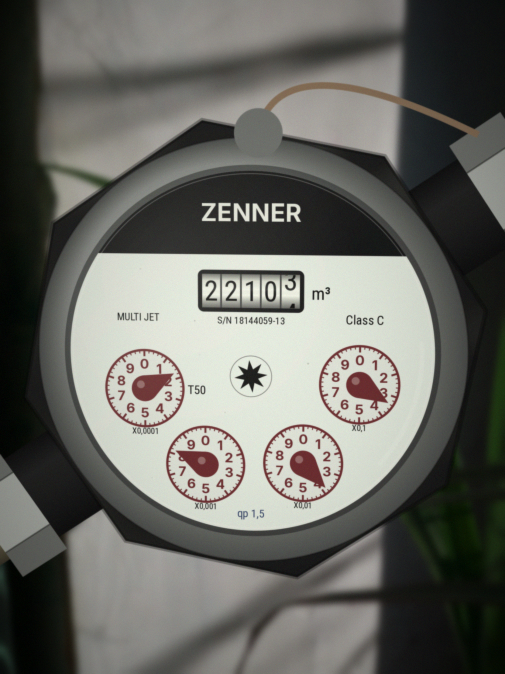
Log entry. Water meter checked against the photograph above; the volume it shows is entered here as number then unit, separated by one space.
22103.3381 m³
